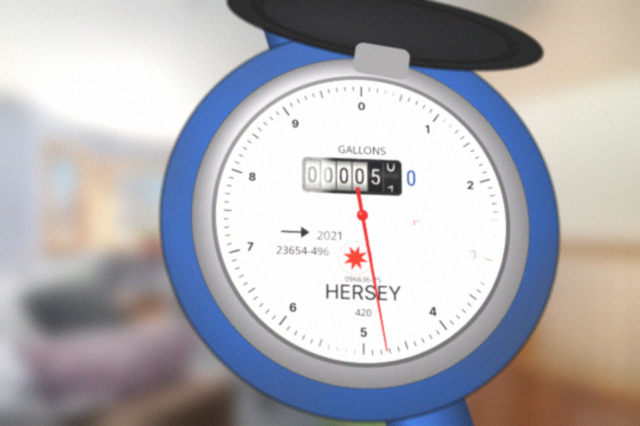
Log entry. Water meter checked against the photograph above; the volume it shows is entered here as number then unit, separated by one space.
504.7 gal
